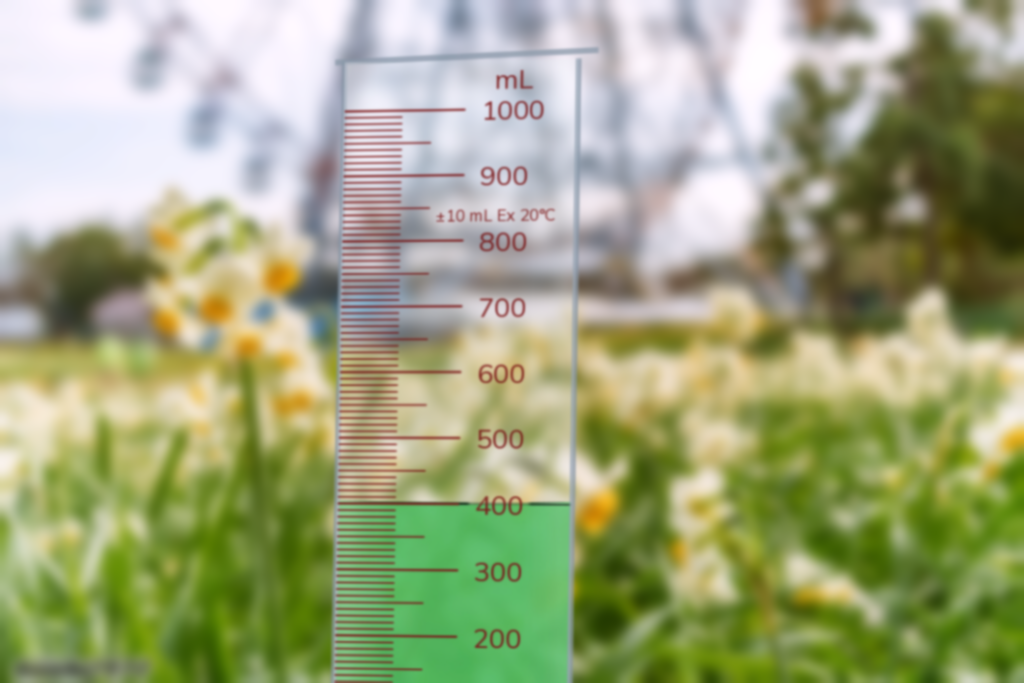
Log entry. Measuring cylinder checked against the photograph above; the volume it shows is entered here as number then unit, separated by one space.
400 mL
